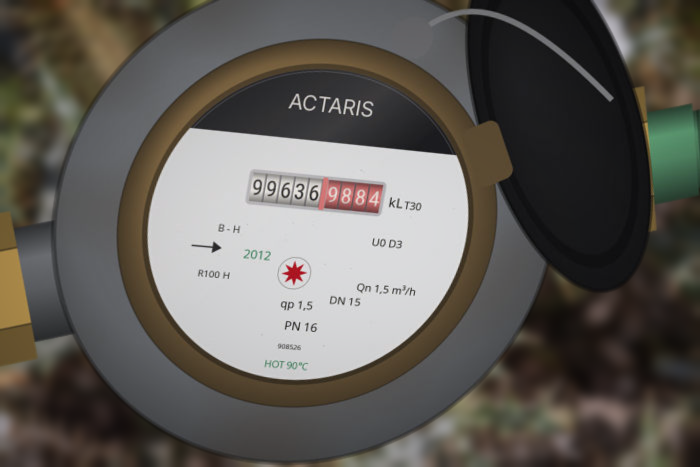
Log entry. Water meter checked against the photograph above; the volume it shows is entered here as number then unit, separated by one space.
99636.9884 kL
